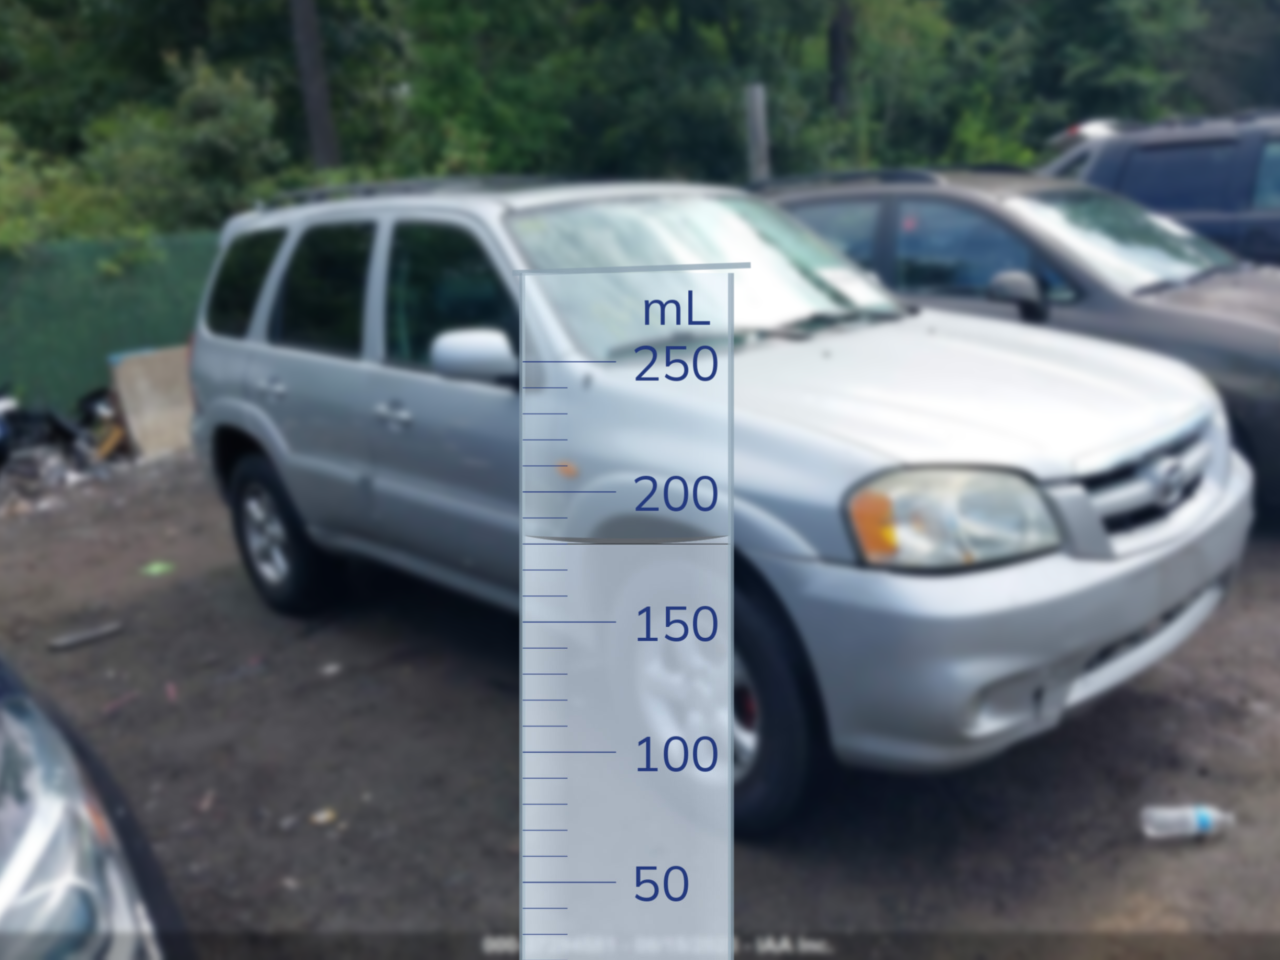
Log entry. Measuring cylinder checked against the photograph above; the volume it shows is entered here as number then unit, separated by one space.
180 mL
